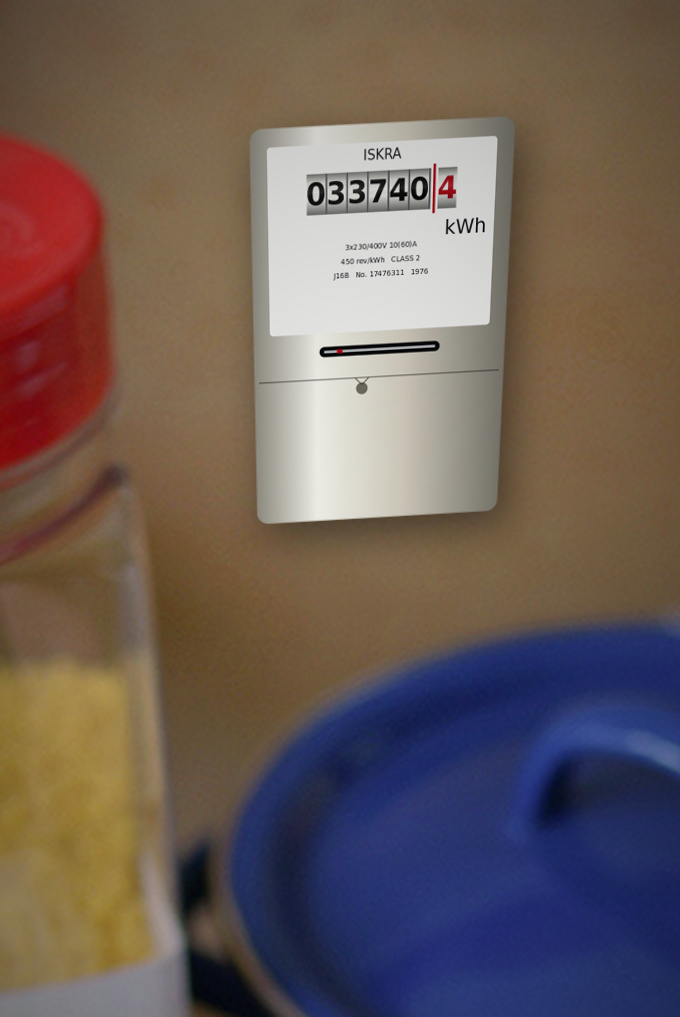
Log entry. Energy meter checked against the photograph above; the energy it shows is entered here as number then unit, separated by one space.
33740.4 kWh
